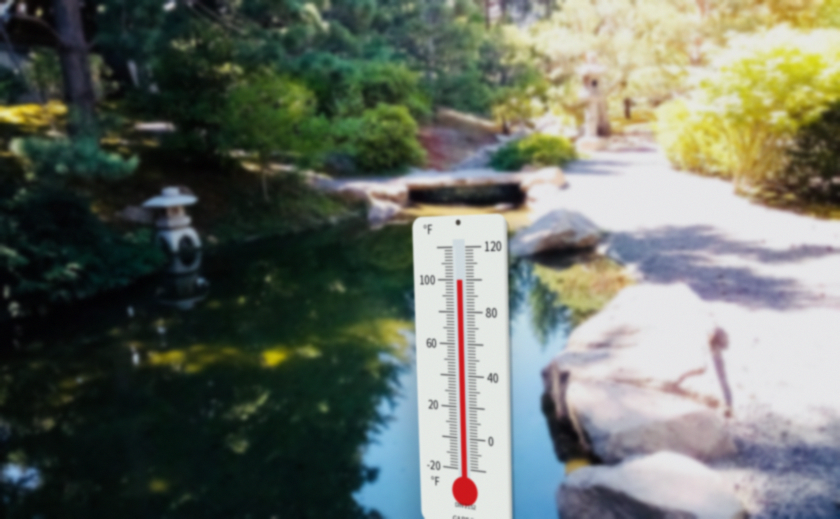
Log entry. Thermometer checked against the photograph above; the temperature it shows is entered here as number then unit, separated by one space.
100 °F
